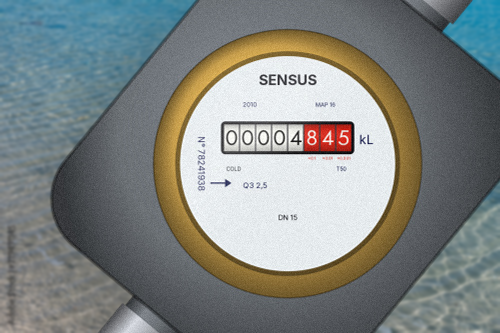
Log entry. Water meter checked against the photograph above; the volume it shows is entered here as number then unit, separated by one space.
4.845 kL
